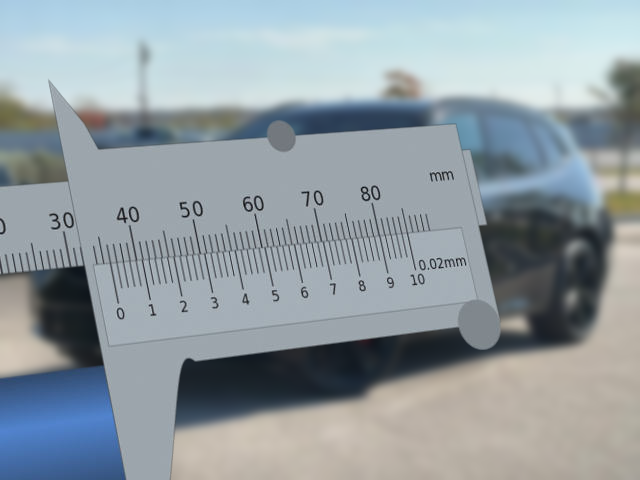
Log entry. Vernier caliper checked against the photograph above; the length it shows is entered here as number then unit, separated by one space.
36.0 mm
